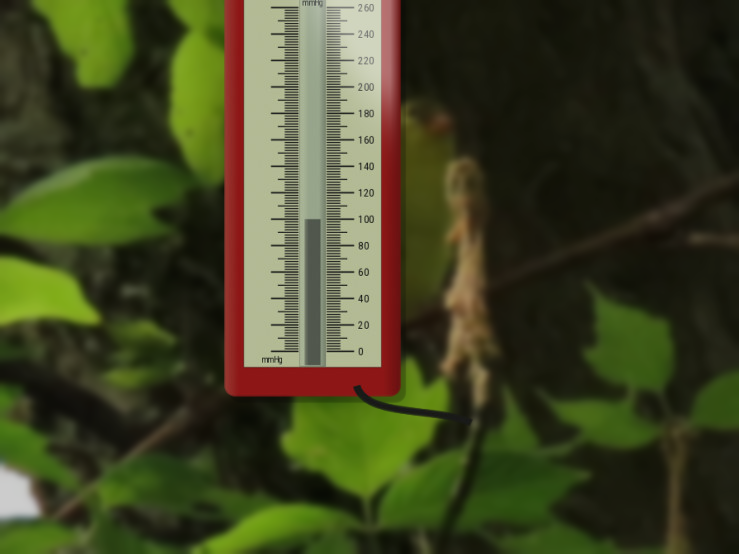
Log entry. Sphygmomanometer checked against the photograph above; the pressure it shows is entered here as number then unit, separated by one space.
100 mmHg
